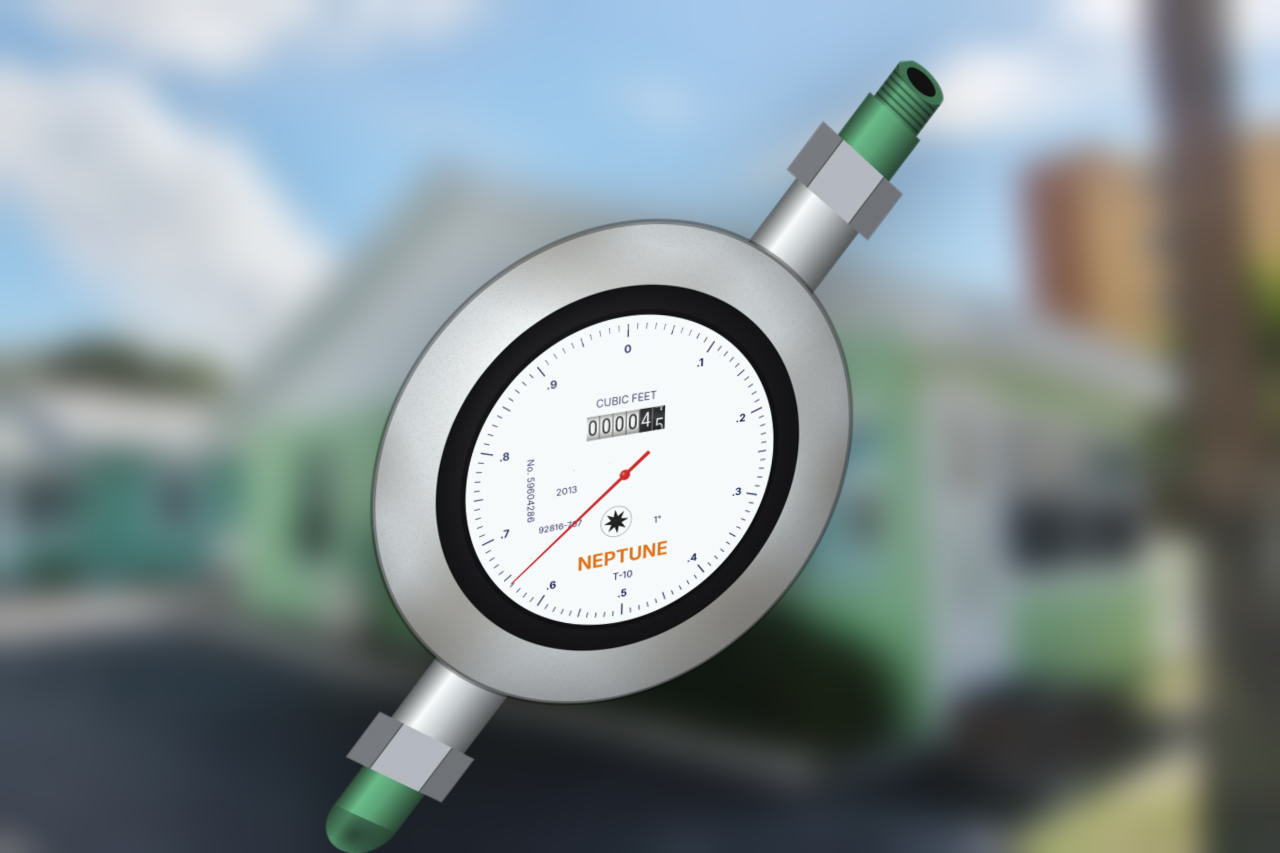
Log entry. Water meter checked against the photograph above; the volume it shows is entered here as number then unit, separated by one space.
44.64 ft³
